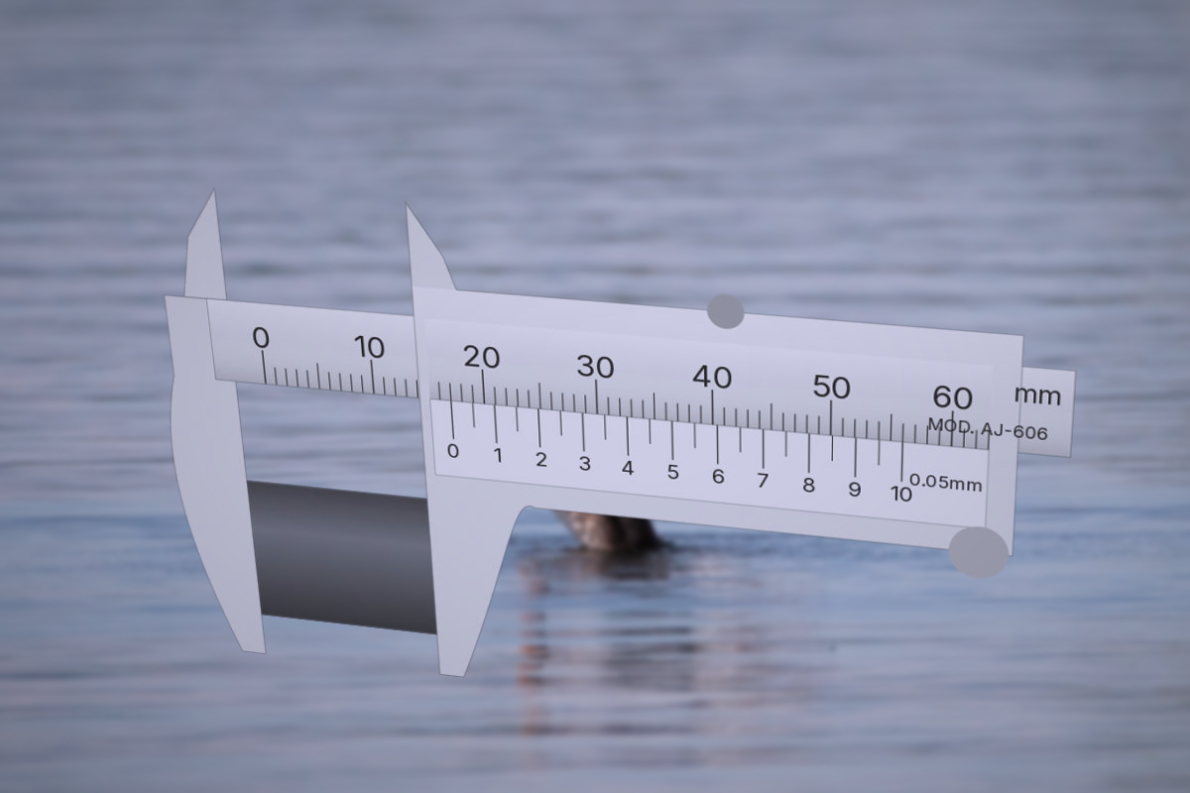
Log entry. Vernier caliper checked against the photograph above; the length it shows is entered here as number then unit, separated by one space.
17.0 mm
